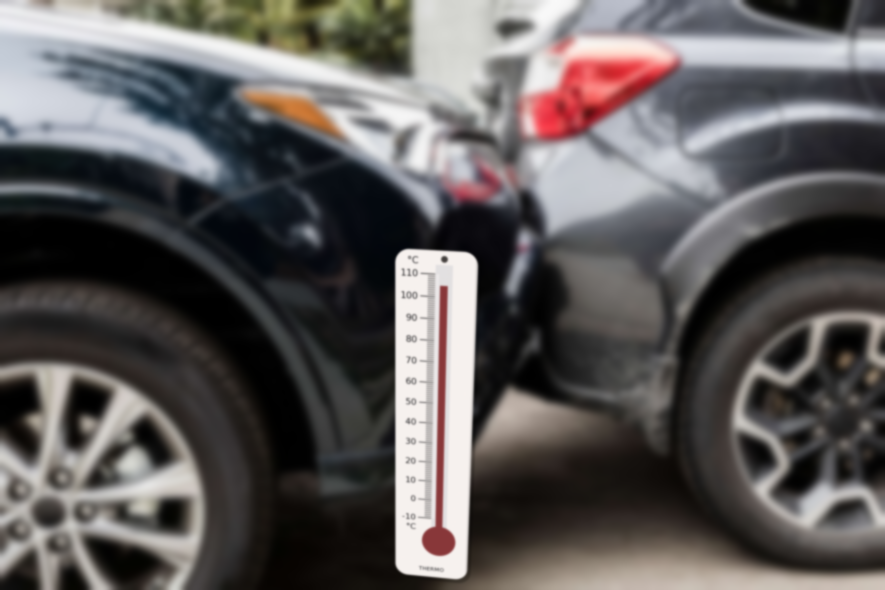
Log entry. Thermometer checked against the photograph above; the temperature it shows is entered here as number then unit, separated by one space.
105 °C
